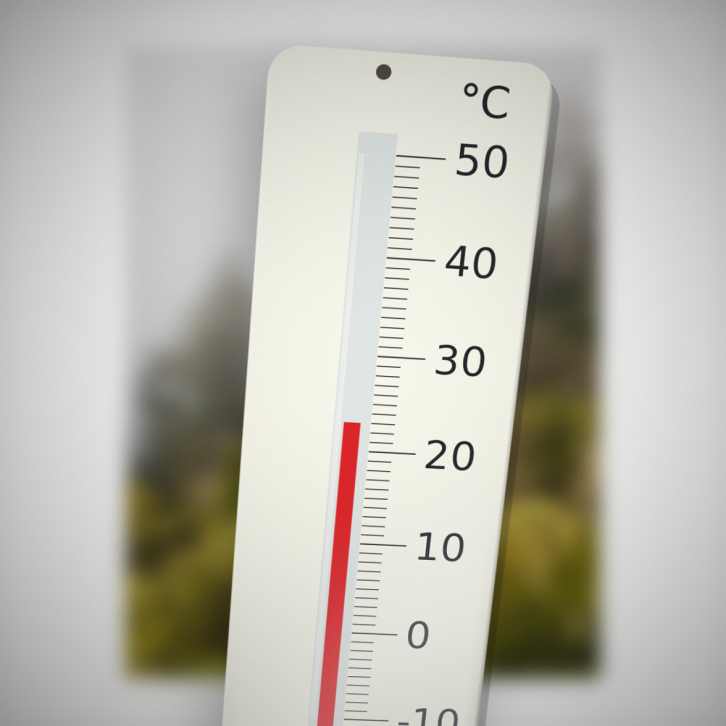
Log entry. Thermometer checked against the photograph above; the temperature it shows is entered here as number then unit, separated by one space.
23 °C
